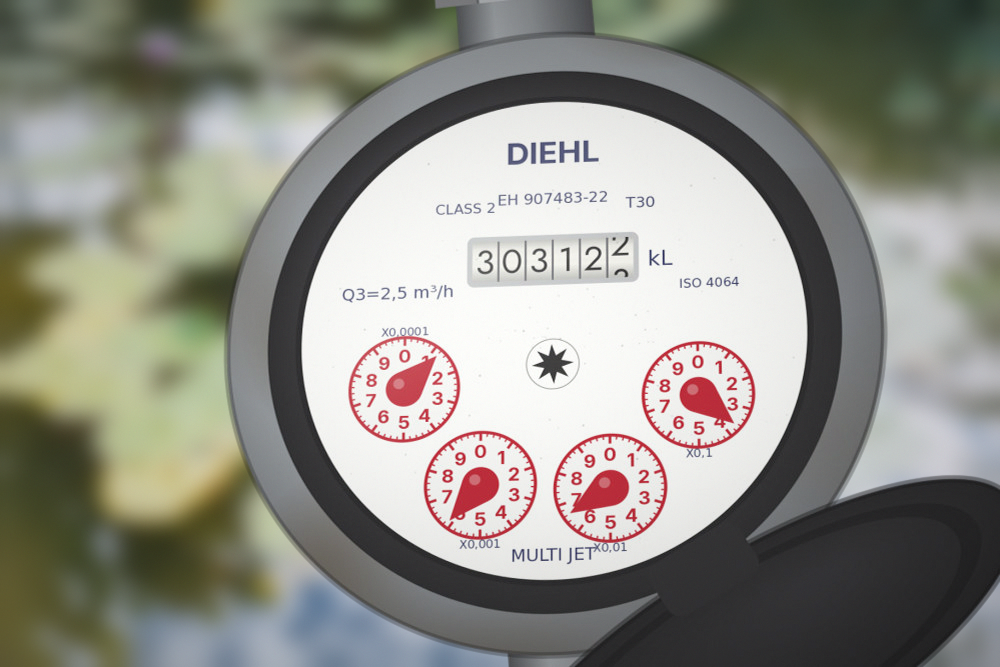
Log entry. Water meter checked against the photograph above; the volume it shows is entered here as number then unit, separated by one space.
303122.3661 kL
